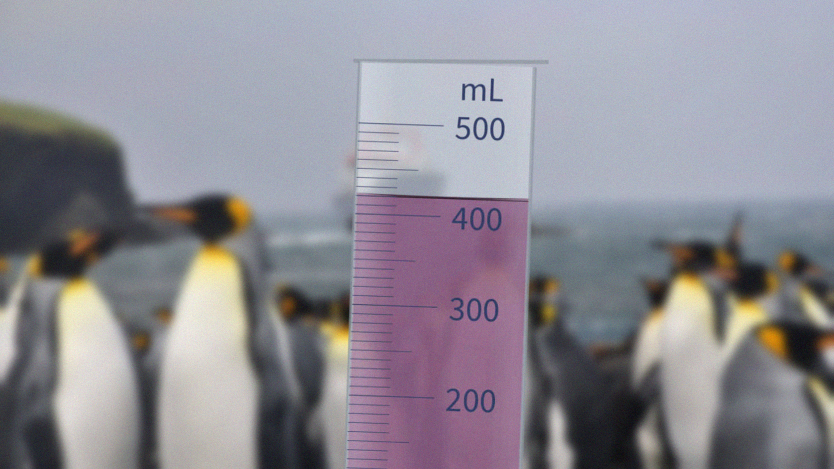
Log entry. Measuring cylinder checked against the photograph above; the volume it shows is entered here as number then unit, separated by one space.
420 mL
